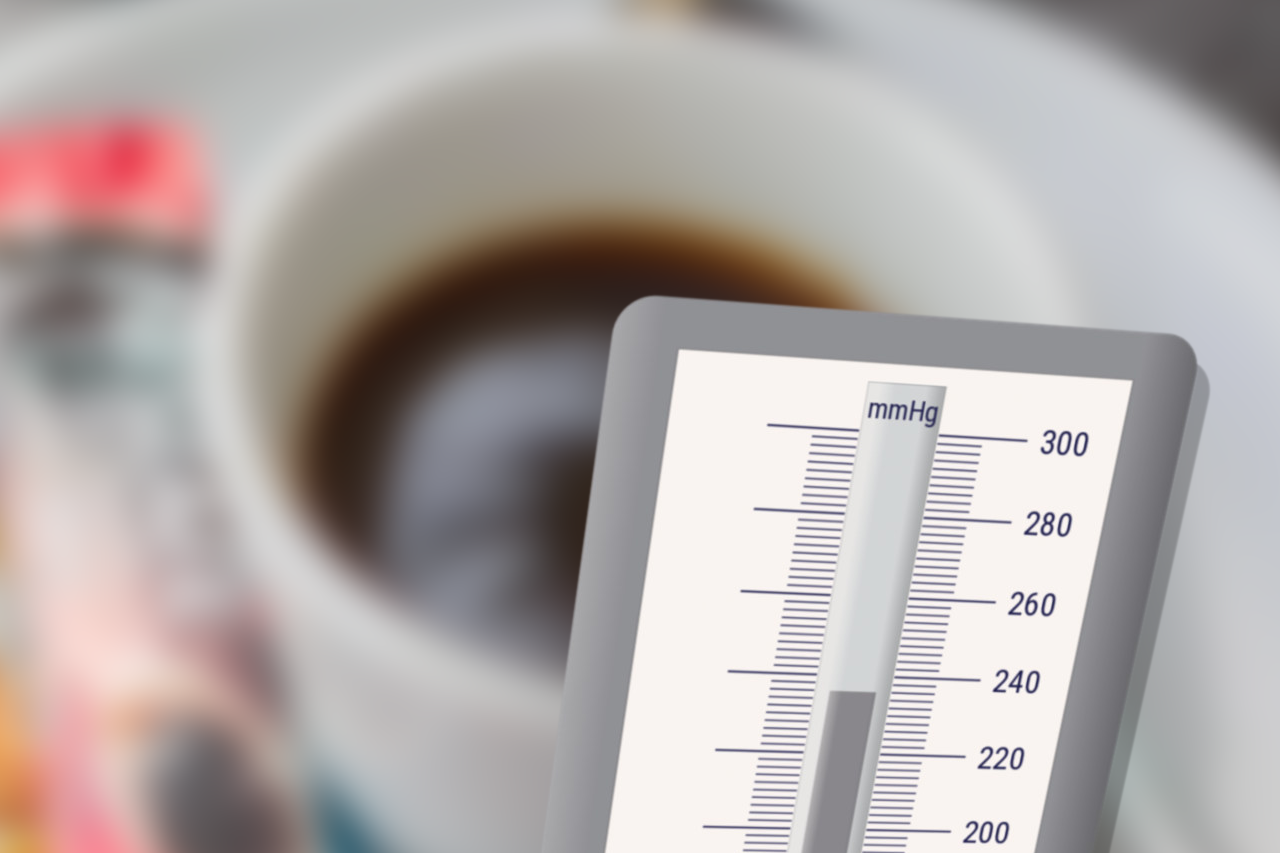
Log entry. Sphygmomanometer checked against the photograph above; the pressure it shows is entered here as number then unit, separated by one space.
236 mmHg
